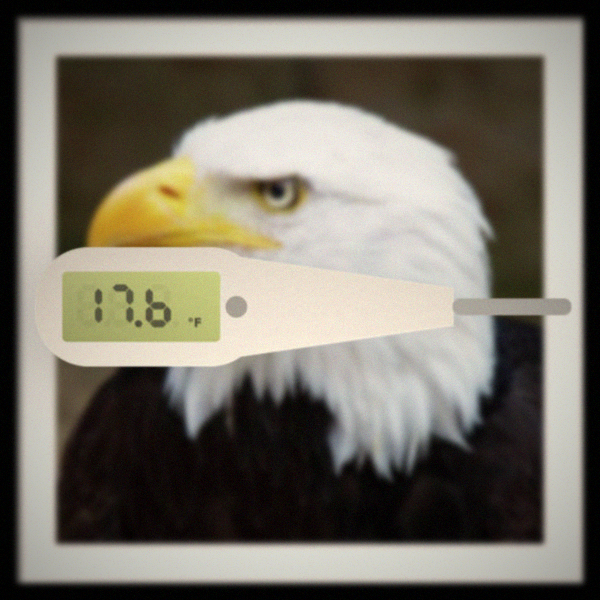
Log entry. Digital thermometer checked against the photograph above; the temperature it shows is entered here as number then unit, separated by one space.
17.6 °F
